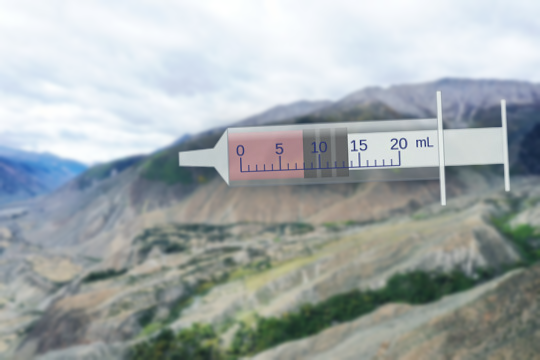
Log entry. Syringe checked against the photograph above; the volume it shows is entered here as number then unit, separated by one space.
8 mL
